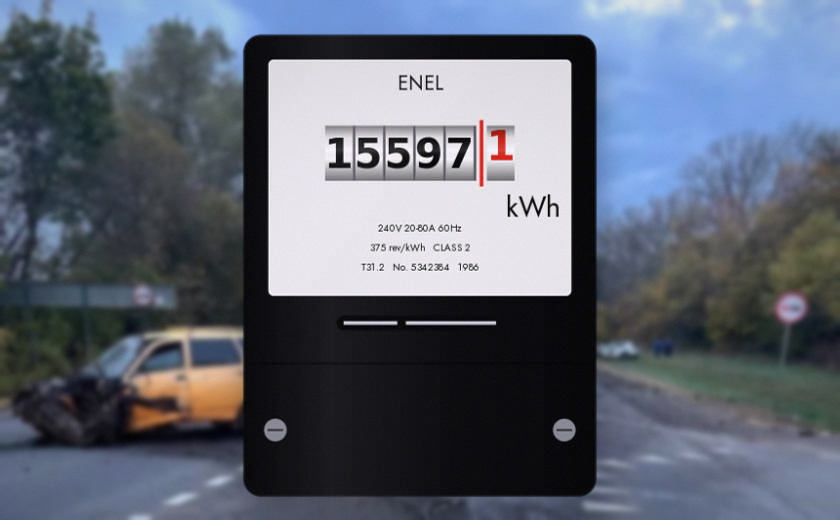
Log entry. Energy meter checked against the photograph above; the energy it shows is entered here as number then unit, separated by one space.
15597.1 kWh
